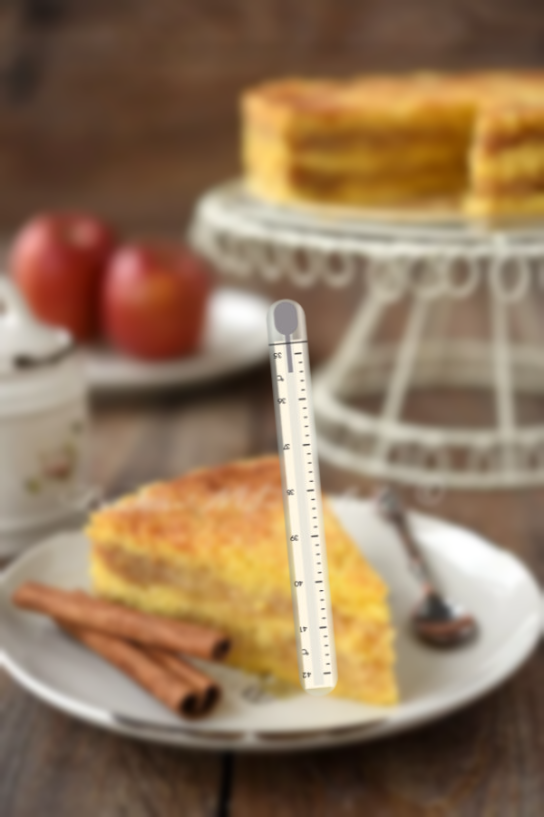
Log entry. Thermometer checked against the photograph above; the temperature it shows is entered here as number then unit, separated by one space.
35.4 °C
